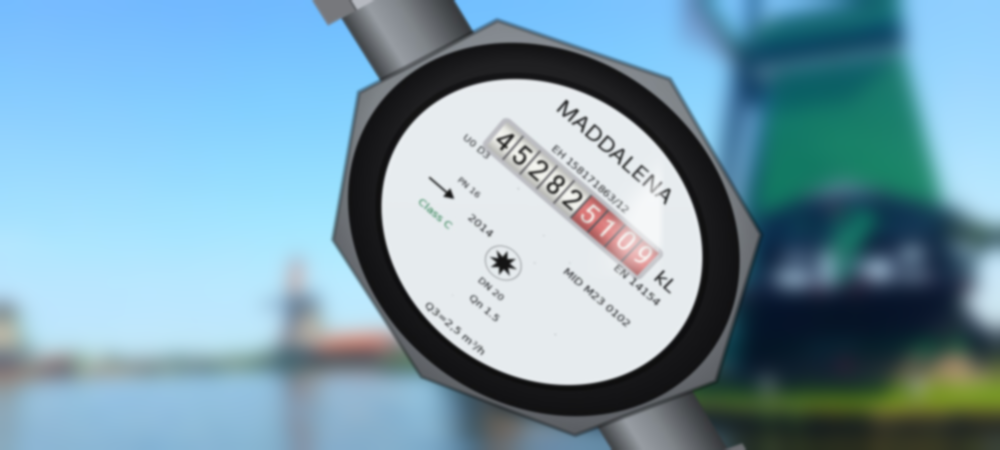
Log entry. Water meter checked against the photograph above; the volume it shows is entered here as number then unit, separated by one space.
45282.5109 kL
